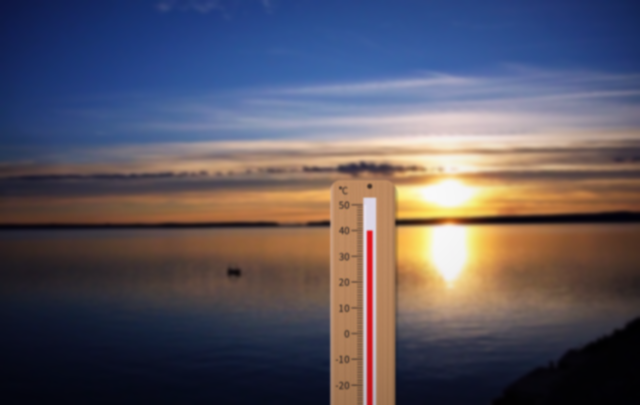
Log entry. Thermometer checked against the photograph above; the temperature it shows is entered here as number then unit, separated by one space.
40 °C
